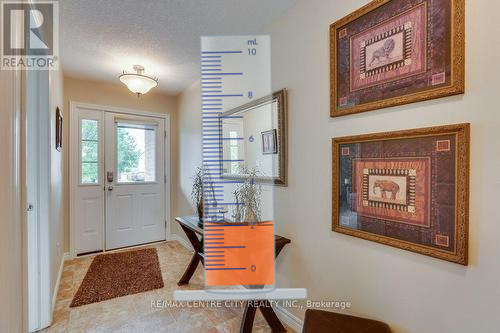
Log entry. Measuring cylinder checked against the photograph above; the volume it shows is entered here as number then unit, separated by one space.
2 mL
